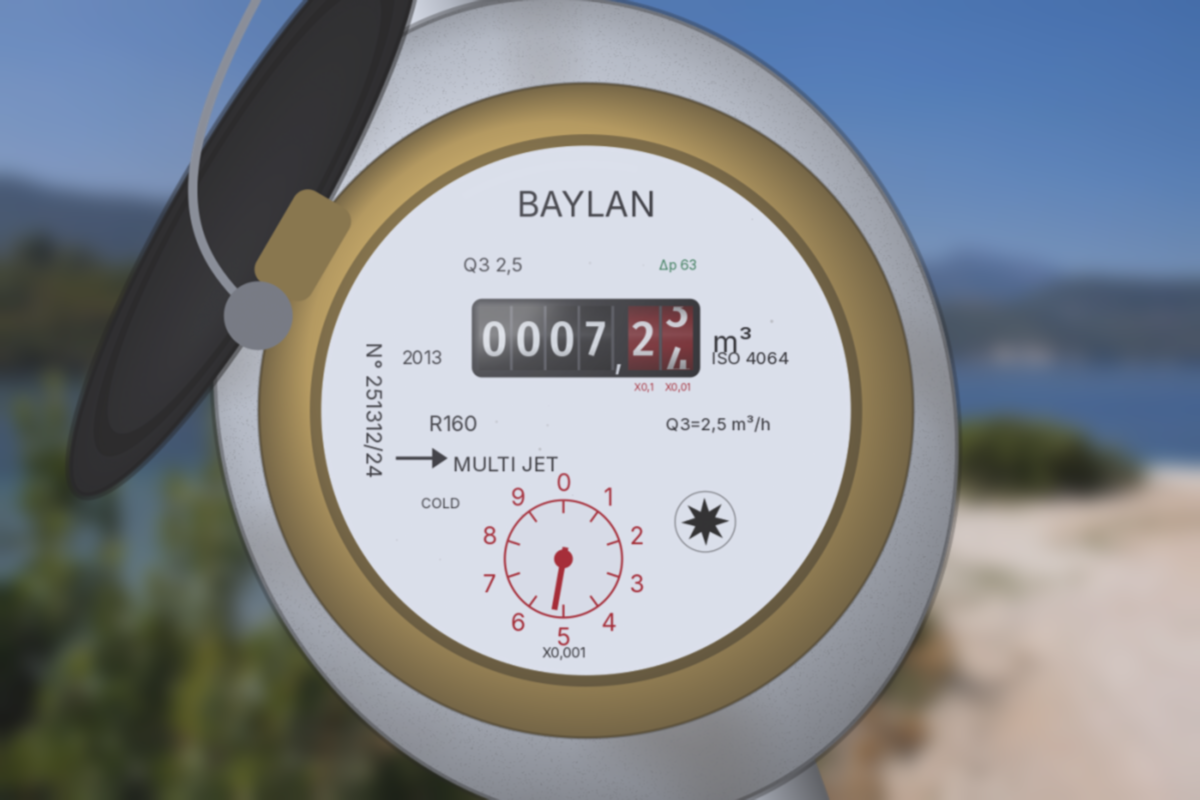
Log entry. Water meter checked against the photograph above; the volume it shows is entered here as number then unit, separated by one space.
7.235 m³
